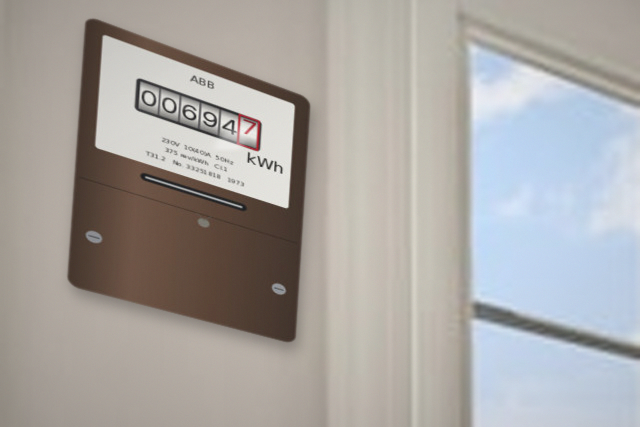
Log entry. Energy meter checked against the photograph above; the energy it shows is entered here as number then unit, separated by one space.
694.7 kWh
